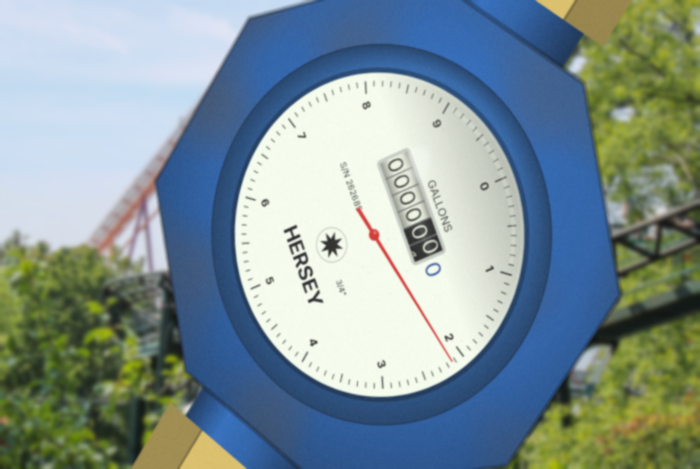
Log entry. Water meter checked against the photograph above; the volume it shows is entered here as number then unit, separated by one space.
2.1 gal
